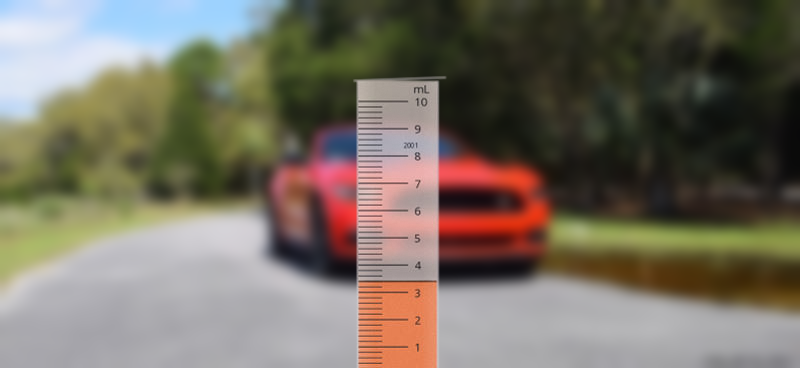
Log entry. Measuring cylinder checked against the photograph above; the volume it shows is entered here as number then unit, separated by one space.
3.4 mL
